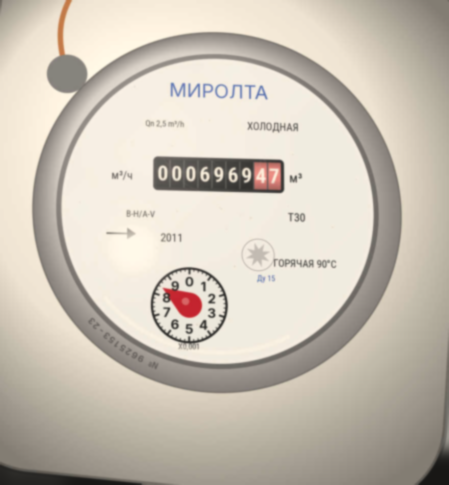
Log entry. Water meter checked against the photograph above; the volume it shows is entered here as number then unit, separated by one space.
6969.478 m³
